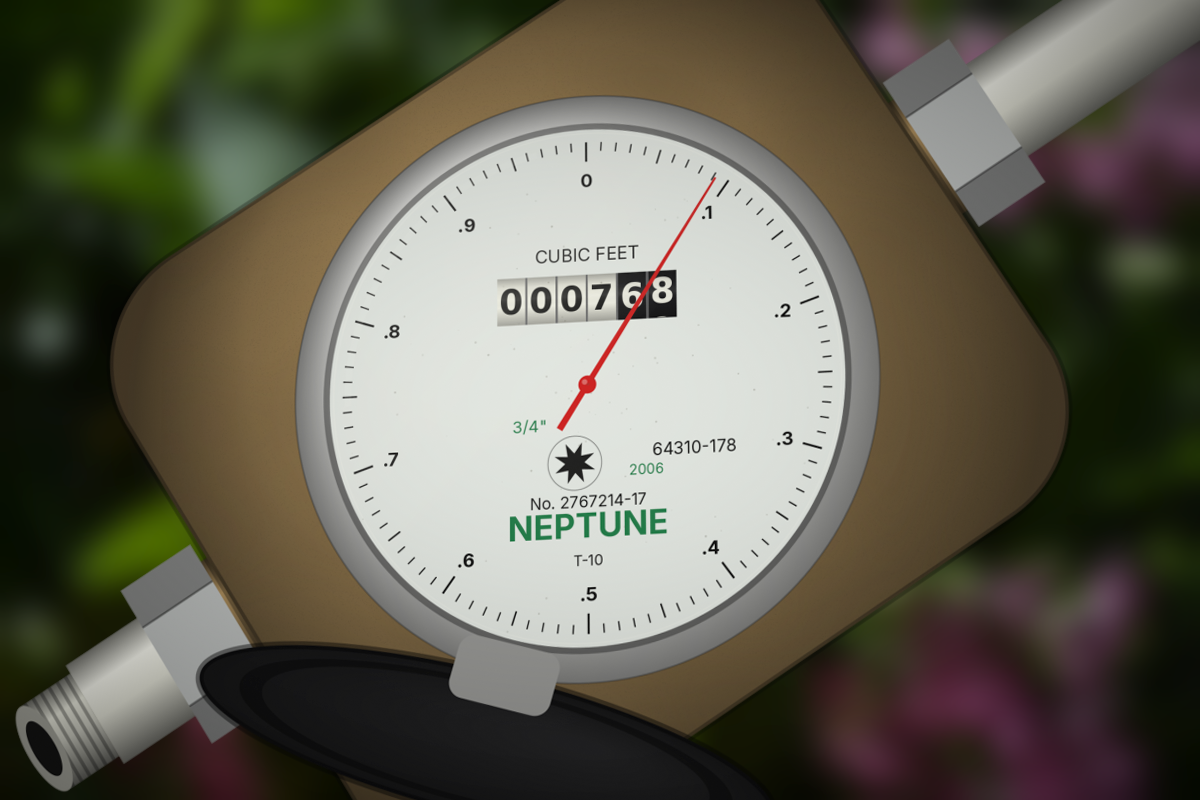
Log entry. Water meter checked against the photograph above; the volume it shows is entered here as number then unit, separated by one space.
768.09 ft³
